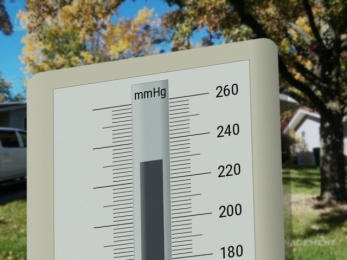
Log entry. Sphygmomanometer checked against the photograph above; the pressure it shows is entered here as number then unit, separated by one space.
230 mmHg
